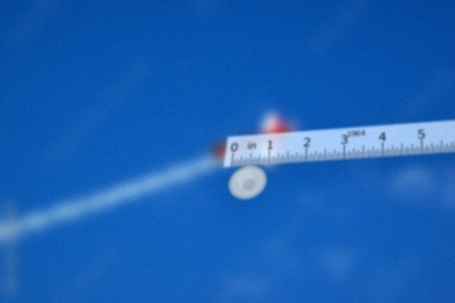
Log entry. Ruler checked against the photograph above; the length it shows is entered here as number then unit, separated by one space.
1 in
